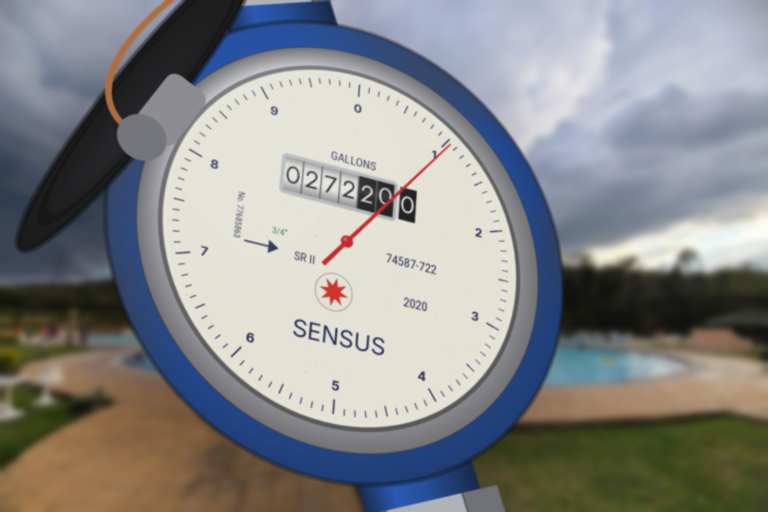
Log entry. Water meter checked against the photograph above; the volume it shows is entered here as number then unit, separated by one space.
272201.0 gal
